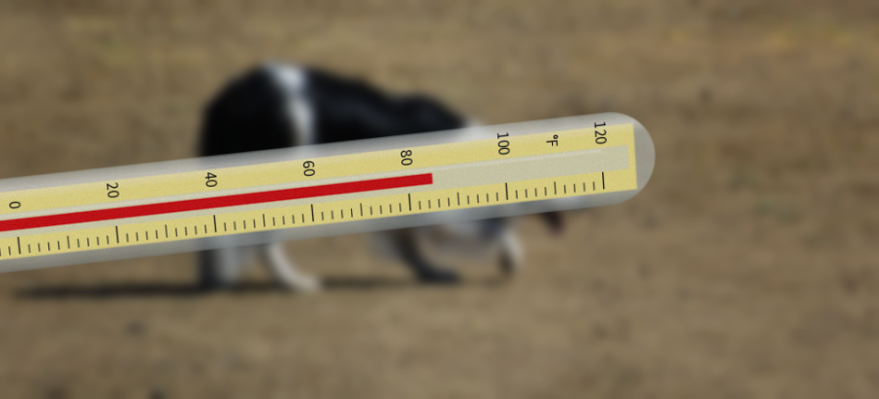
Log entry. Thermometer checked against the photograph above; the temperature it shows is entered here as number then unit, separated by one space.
85 °F
